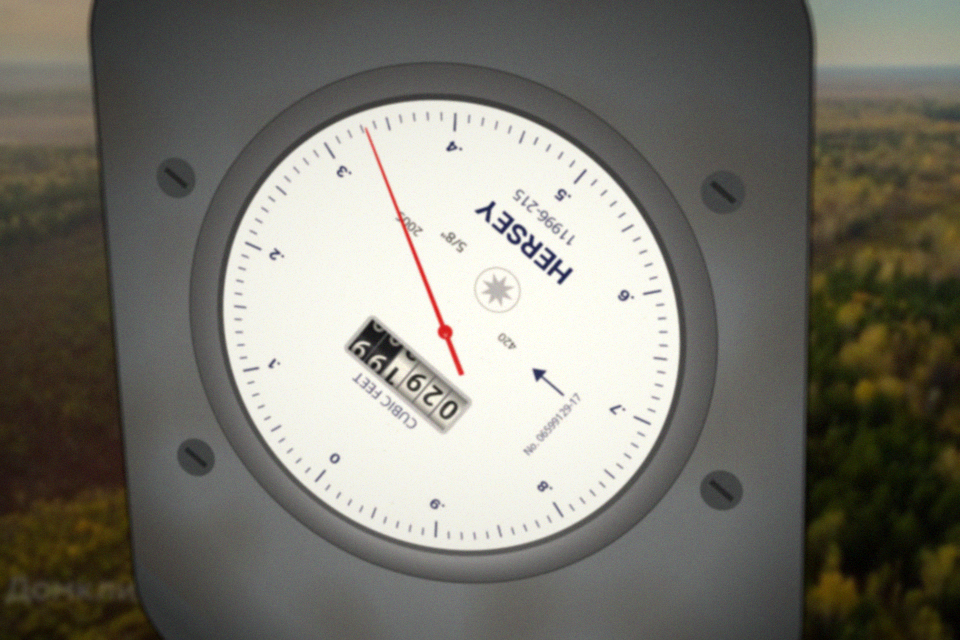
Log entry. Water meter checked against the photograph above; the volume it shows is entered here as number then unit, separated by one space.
29199.33 ft³
